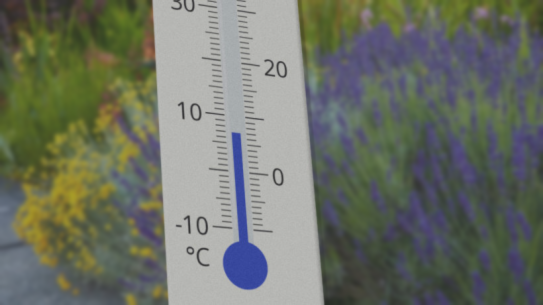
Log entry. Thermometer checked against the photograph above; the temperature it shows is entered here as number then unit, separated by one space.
7 °C
